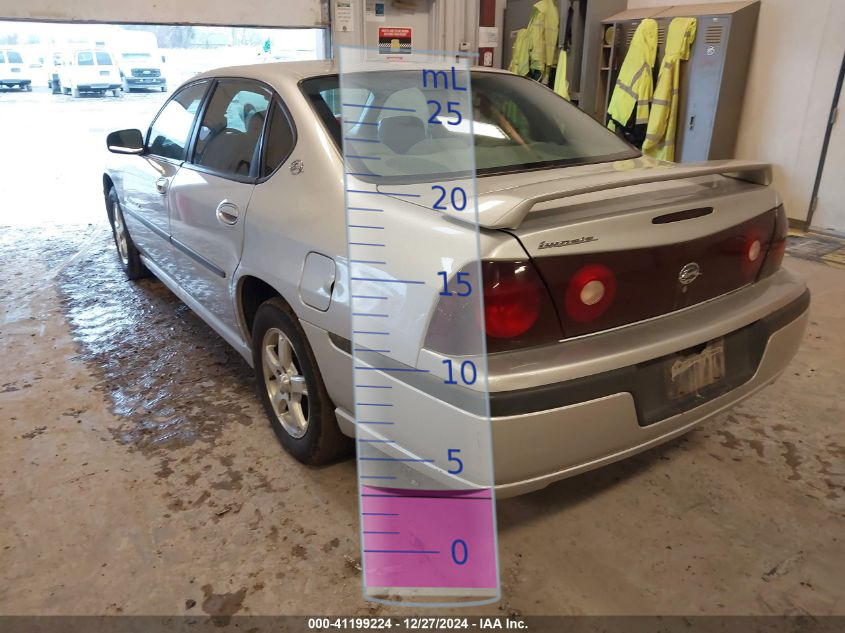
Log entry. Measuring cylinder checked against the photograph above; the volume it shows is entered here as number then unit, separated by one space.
3 mL
